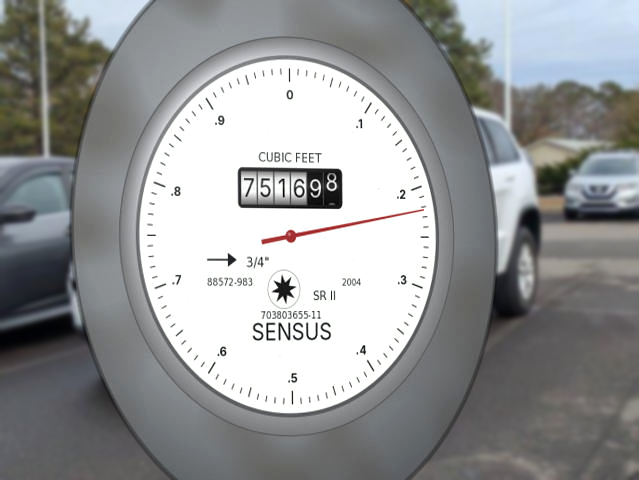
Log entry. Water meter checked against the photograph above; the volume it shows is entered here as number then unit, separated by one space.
751698.22 ft³
